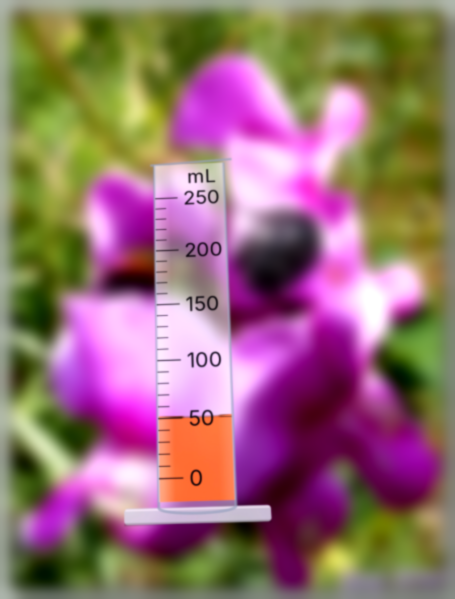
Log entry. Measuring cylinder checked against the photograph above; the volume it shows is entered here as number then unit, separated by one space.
50 mL
